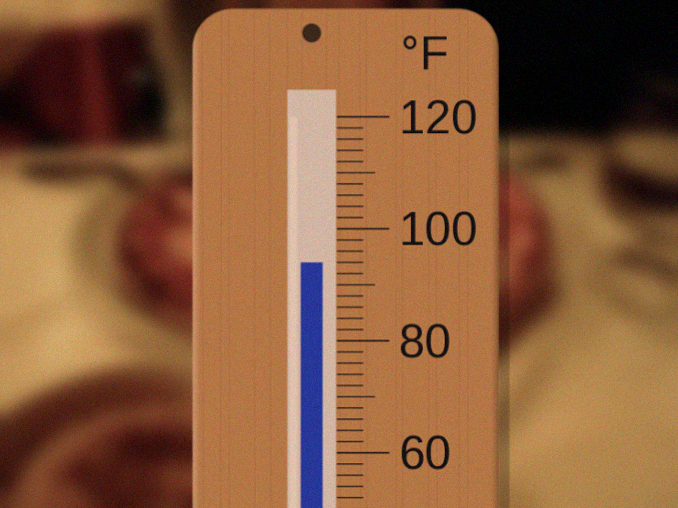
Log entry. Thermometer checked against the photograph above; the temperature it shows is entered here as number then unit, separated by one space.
94 °F
